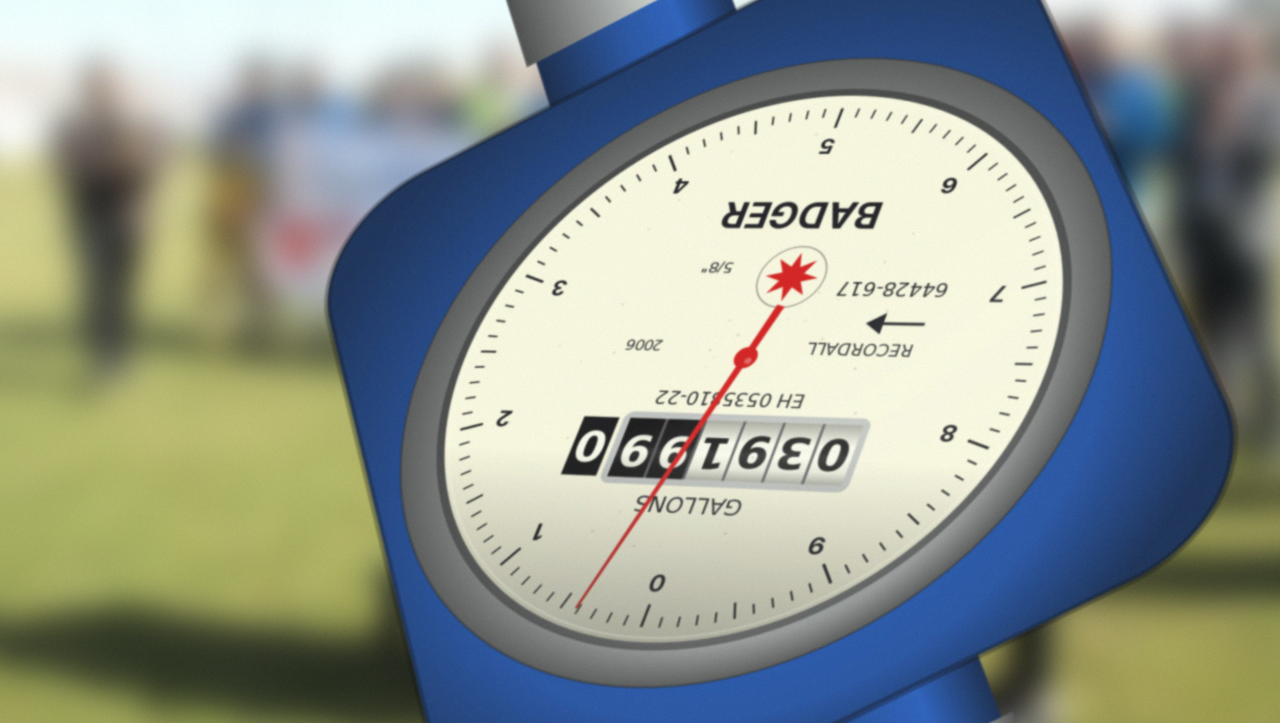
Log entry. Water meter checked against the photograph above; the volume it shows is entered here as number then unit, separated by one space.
391990.4 gal
